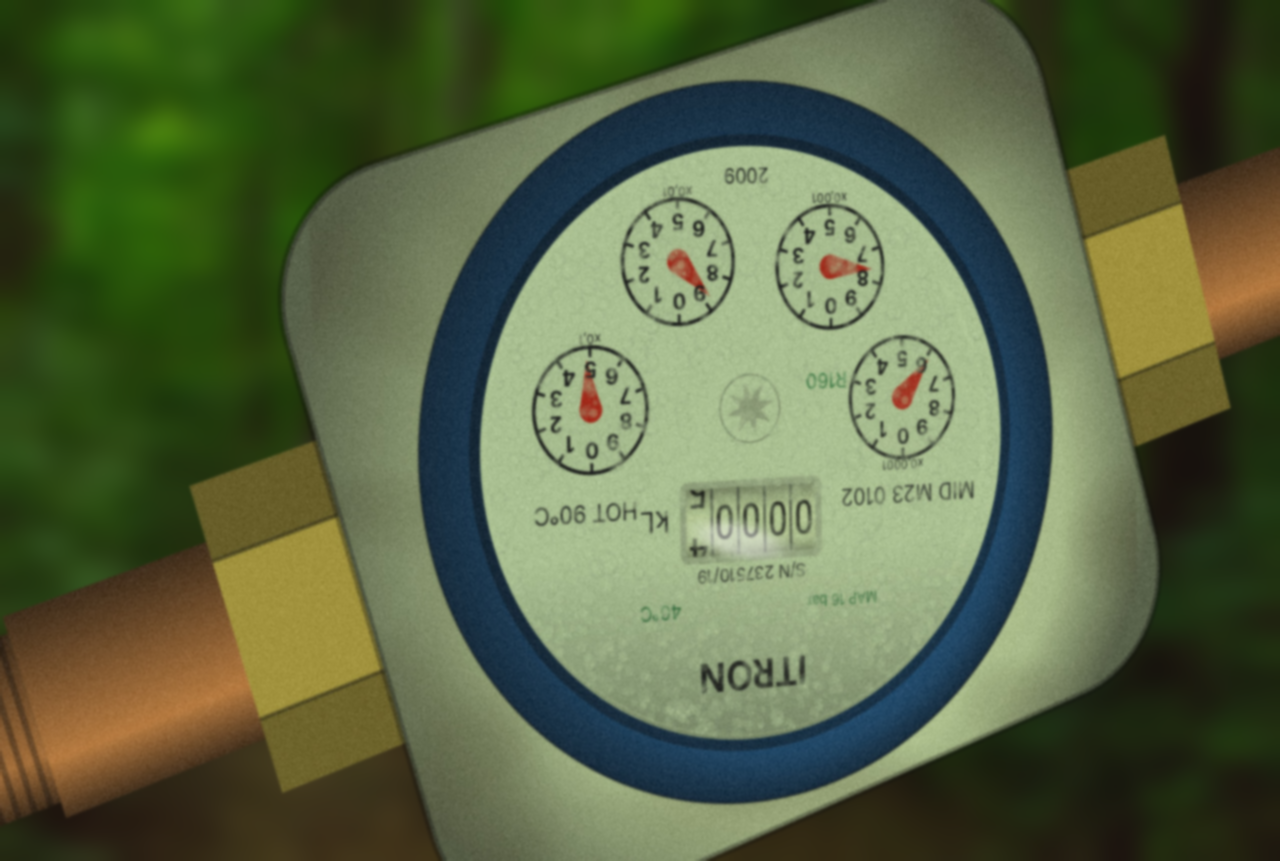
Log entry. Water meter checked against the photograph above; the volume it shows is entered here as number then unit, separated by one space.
4.4876 kL
